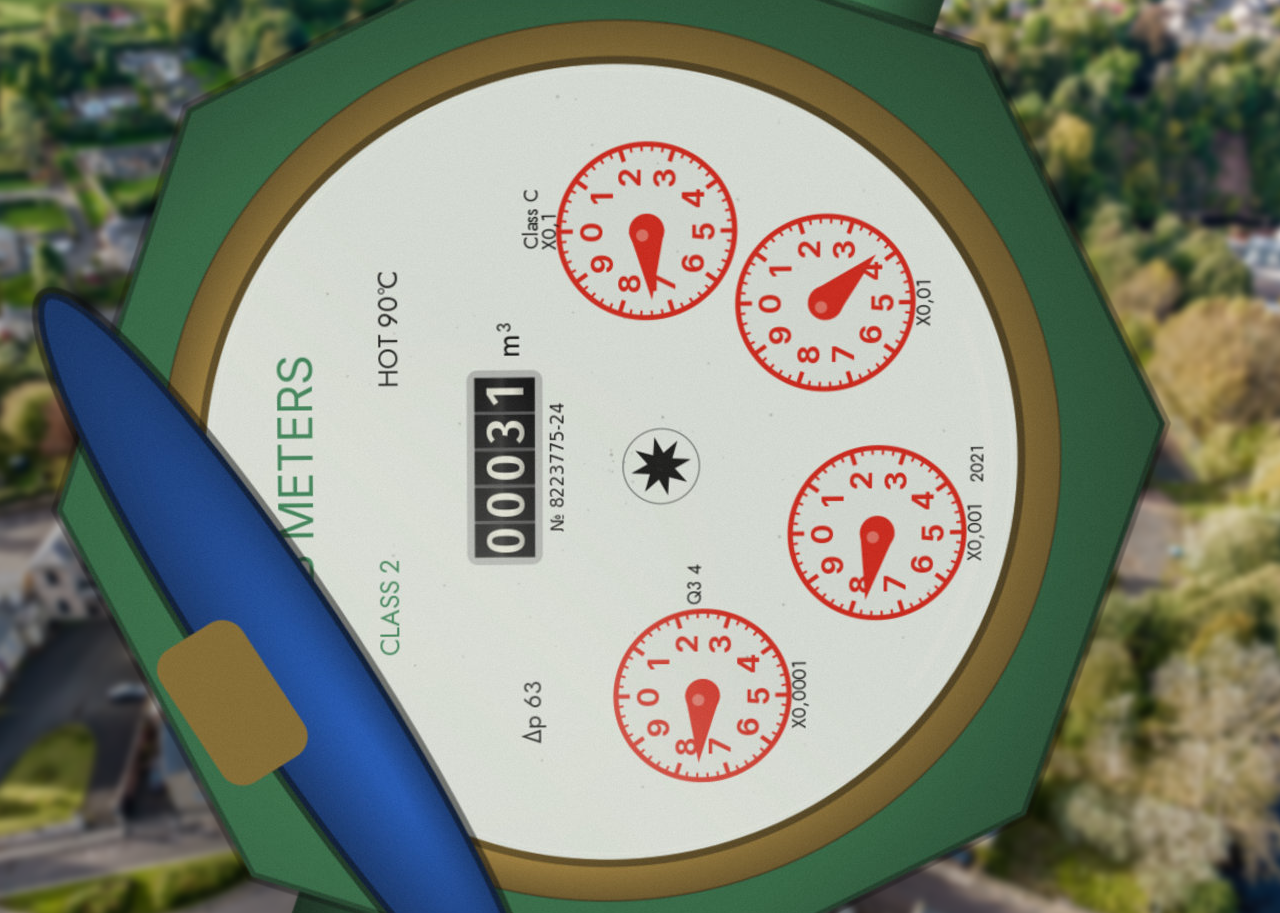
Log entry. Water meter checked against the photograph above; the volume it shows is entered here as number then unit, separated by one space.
31.7377 m³
